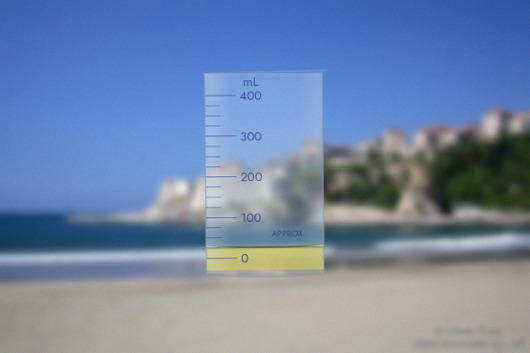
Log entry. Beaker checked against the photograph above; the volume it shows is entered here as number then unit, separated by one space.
25 mL
